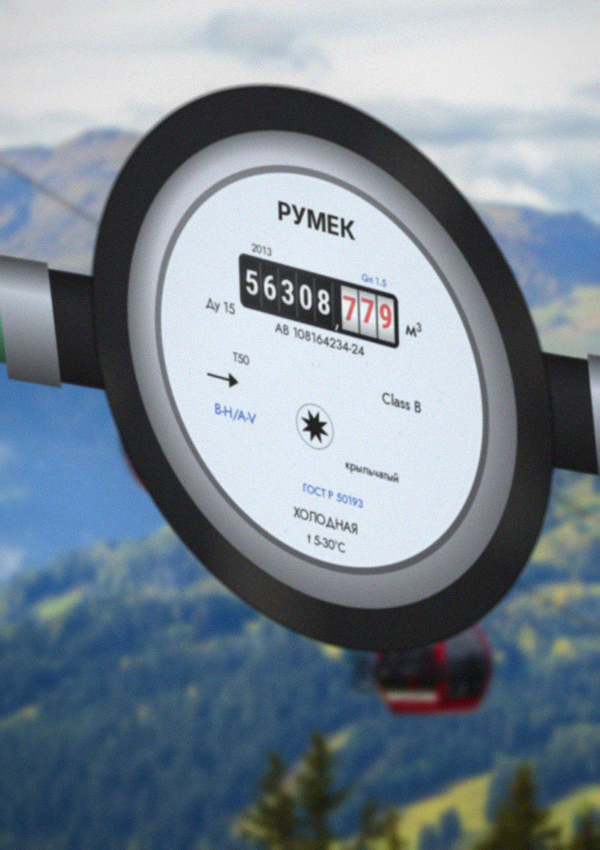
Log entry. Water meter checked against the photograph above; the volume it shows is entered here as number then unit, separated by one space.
56308.779 m³
